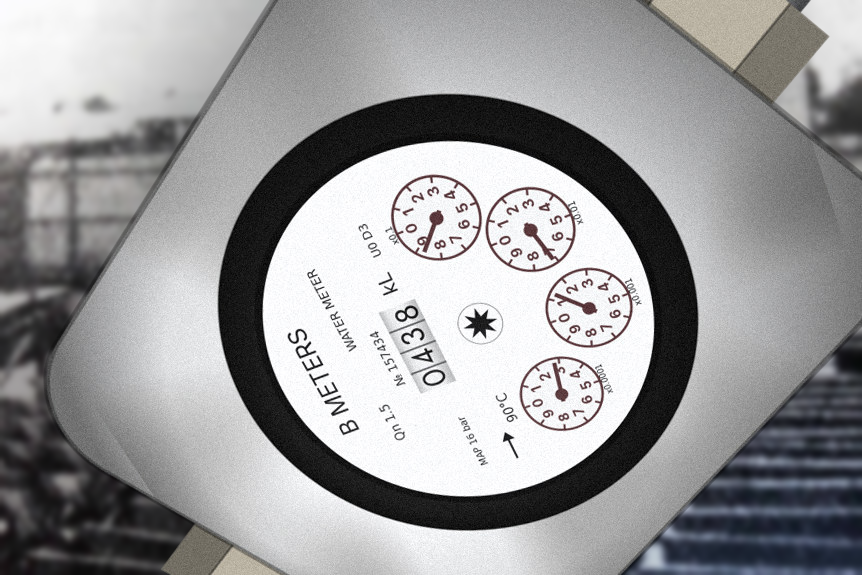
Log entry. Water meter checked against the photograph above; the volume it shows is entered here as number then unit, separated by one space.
437.8712 kL
